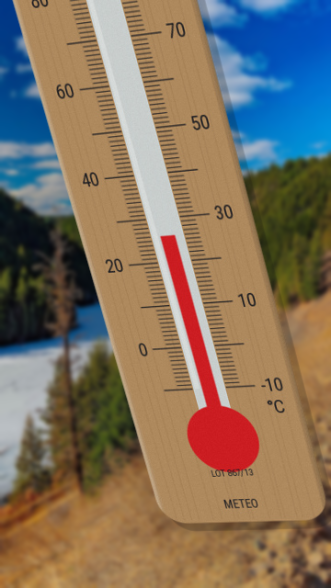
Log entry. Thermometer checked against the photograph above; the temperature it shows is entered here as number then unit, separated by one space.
26 °C
